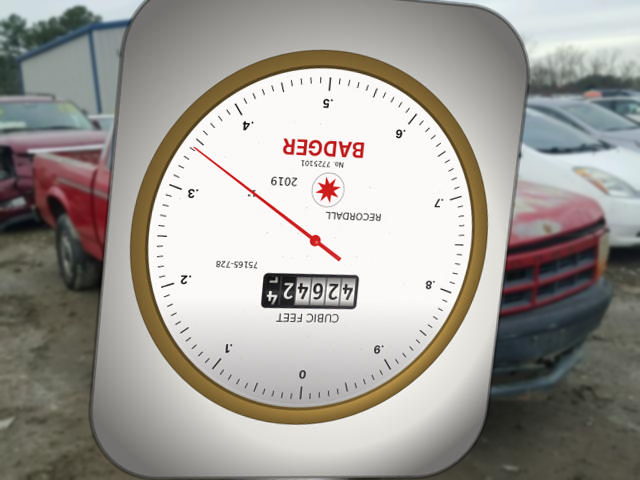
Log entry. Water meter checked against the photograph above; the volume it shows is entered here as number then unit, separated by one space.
426424.34 ft³
